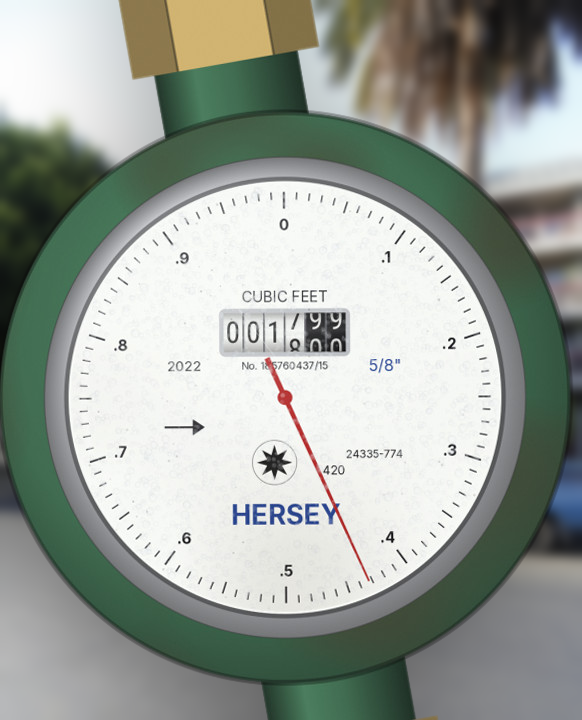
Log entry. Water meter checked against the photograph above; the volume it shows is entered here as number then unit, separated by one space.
1799.43 ft³
